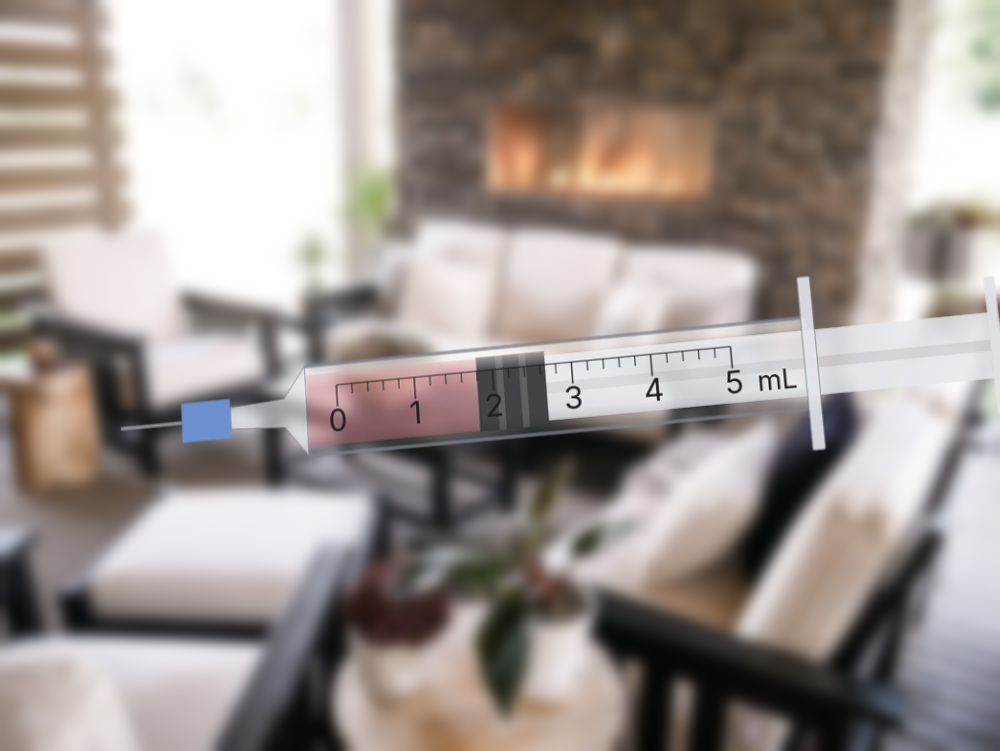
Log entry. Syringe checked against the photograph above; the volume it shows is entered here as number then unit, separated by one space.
1.8 mL
